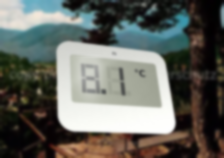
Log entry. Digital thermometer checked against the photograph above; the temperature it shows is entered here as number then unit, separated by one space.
8.1 °C
